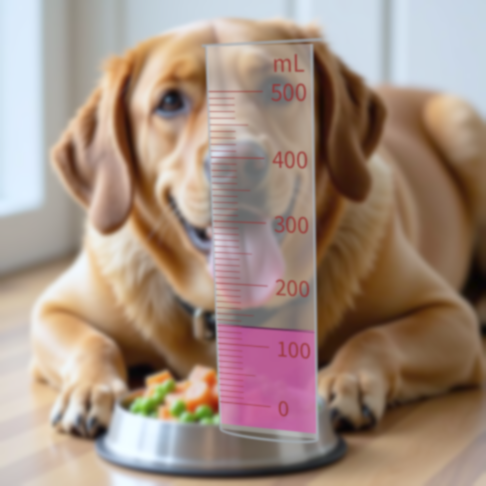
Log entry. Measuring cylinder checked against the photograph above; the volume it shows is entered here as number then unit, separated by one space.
130 mL
